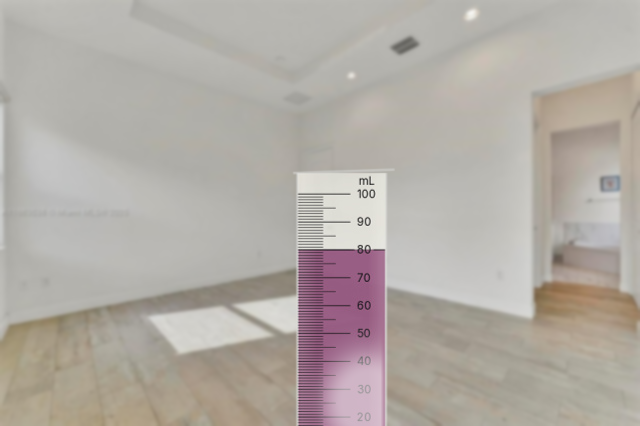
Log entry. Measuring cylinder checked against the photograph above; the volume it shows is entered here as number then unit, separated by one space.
80 mL
